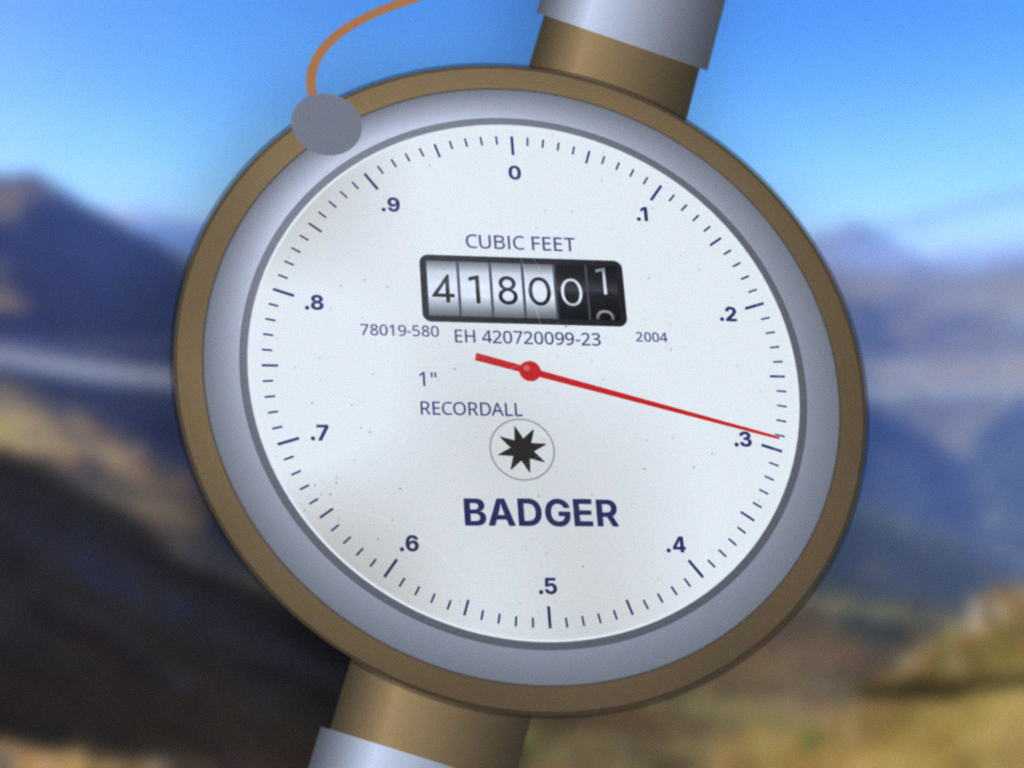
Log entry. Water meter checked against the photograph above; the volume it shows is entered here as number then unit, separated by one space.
418001.29 ft³
